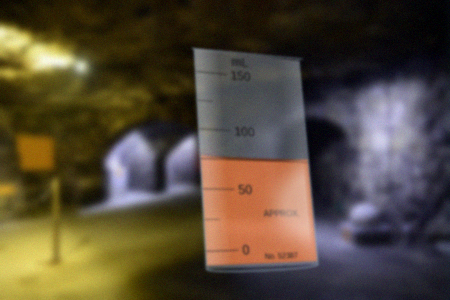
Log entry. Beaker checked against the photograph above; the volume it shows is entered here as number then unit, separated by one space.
75 mL
